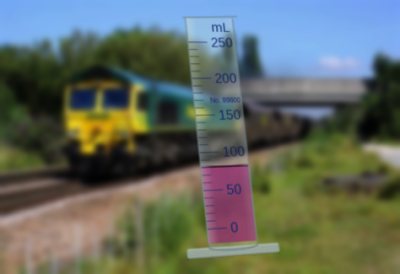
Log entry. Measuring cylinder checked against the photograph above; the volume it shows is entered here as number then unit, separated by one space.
80 mL
